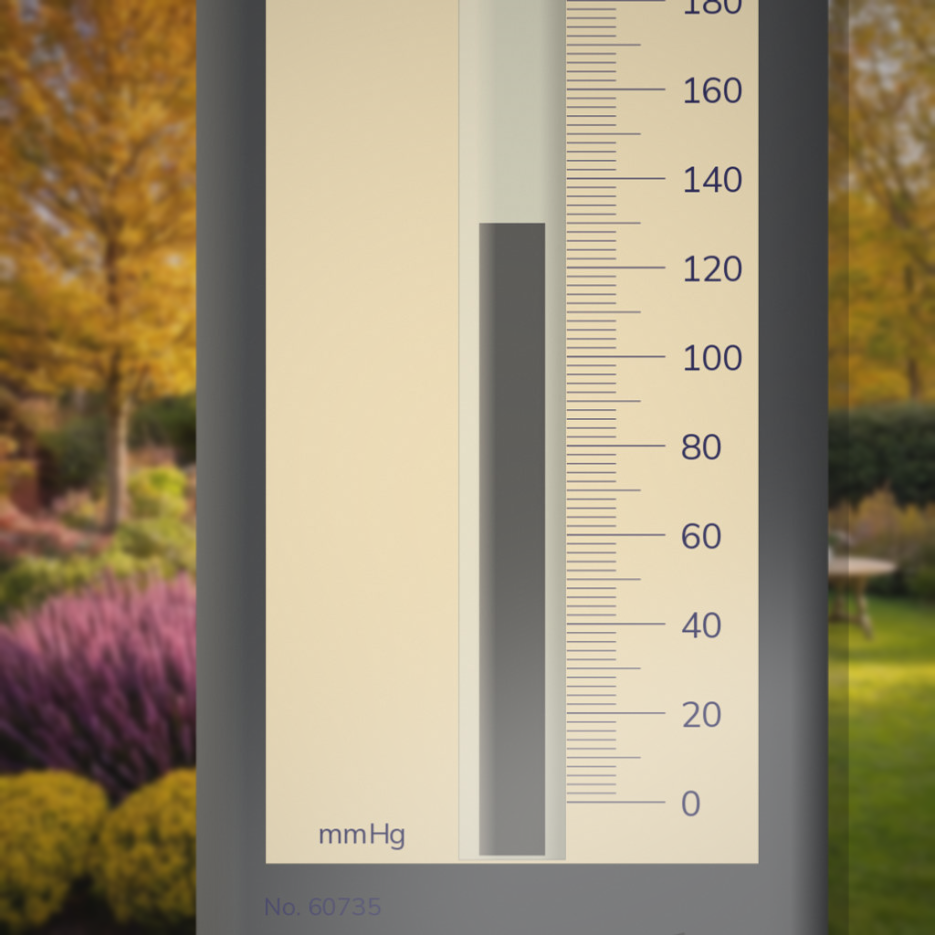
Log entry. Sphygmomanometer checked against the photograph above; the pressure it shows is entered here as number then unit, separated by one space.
130 mmHg
